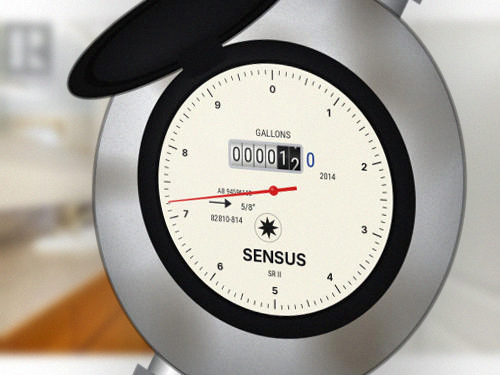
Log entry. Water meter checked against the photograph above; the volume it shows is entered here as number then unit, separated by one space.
117.2 gal
